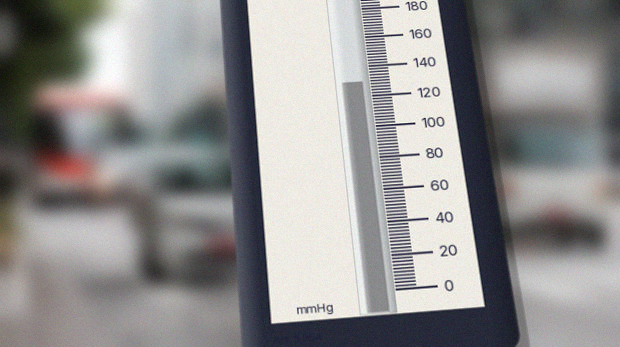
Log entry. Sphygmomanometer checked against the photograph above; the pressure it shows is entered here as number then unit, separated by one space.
130 mmHg
